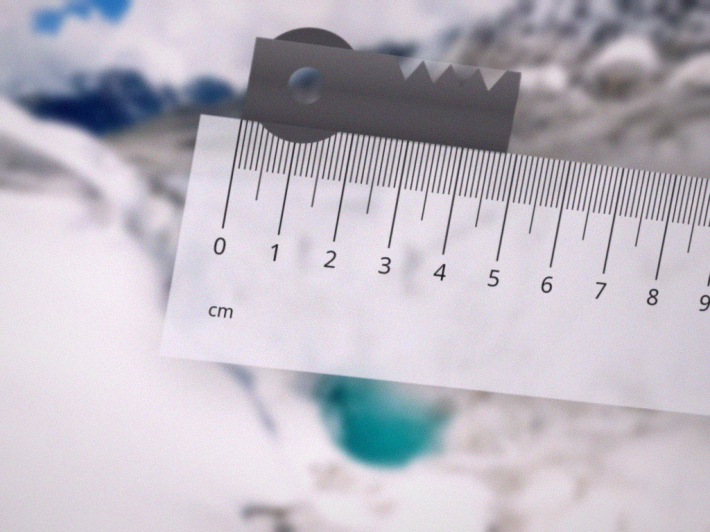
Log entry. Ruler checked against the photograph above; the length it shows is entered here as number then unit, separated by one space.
4.8 cm
